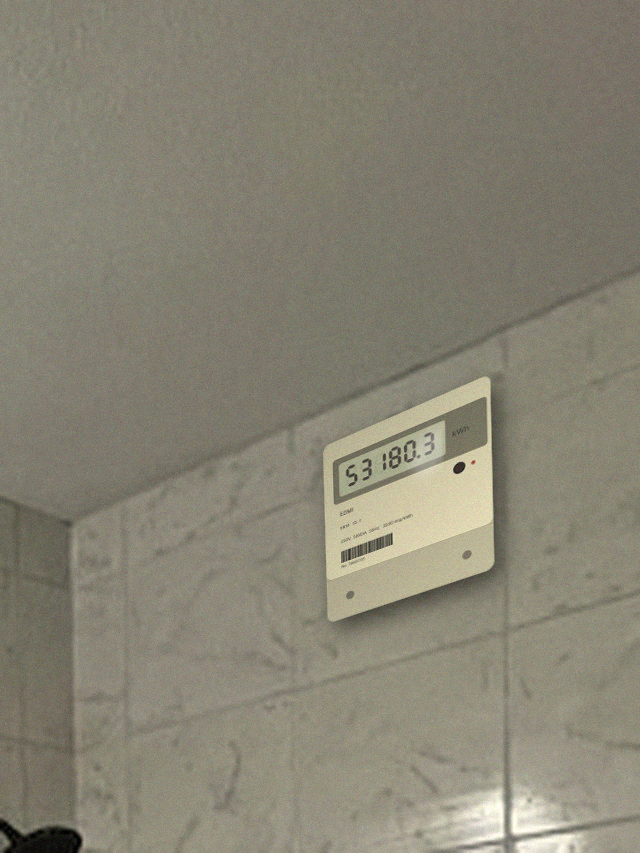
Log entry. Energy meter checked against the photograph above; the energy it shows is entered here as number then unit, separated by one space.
53180.3 kWh
